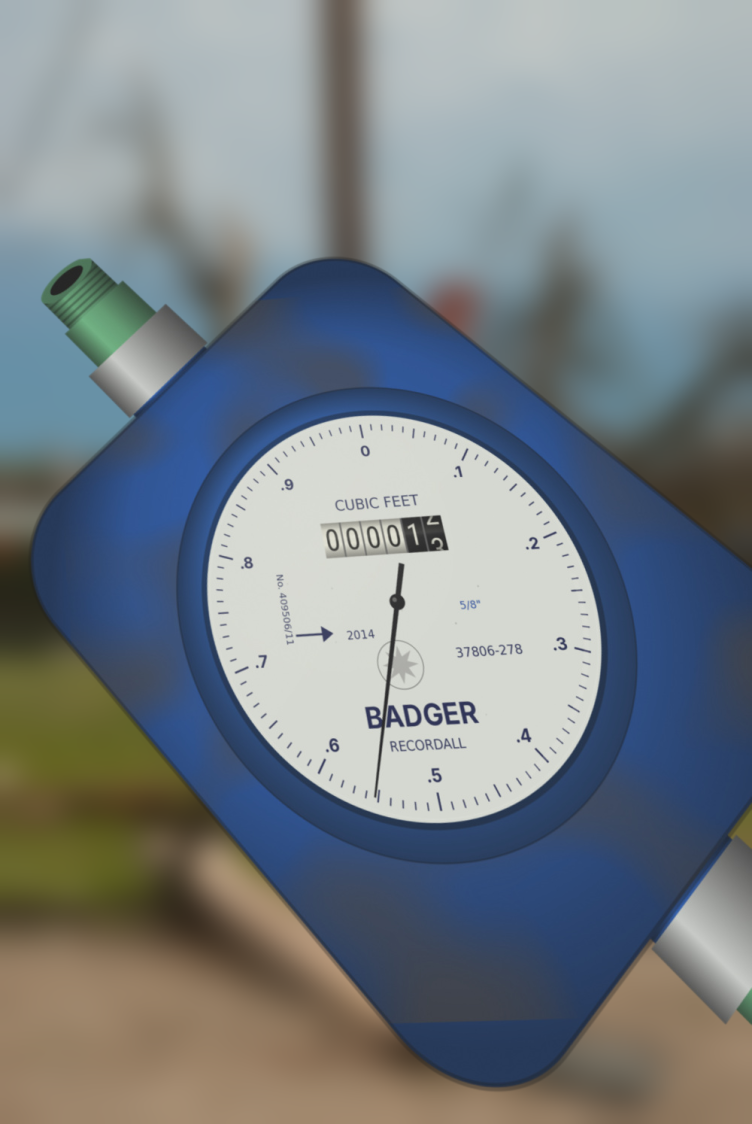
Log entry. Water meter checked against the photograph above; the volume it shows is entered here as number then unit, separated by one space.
12.55 ft³
